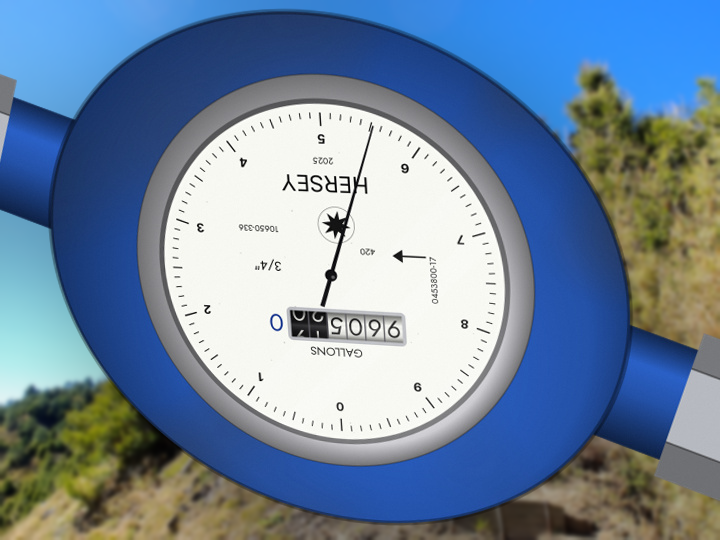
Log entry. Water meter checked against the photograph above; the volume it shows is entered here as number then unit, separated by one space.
9605195.5 gal
